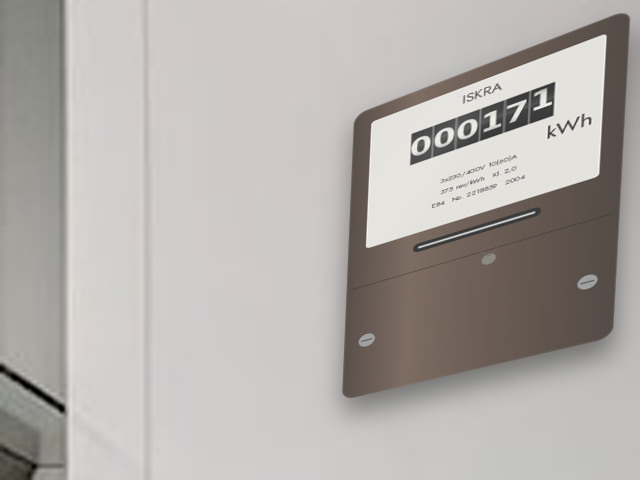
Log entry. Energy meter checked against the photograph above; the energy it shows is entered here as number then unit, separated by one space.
171 kWh
